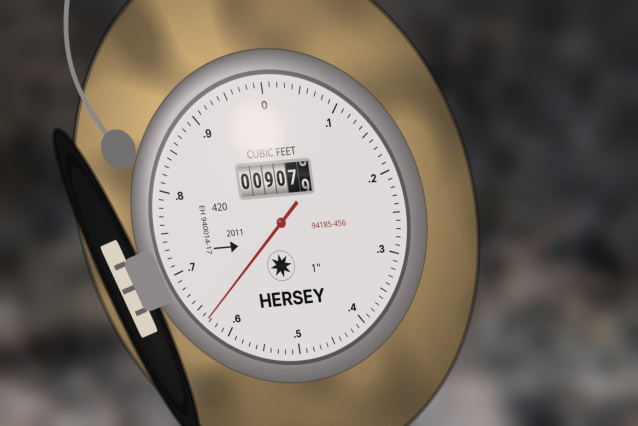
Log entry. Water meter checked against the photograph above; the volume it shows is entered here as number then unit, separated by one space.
9078.63 ft³
